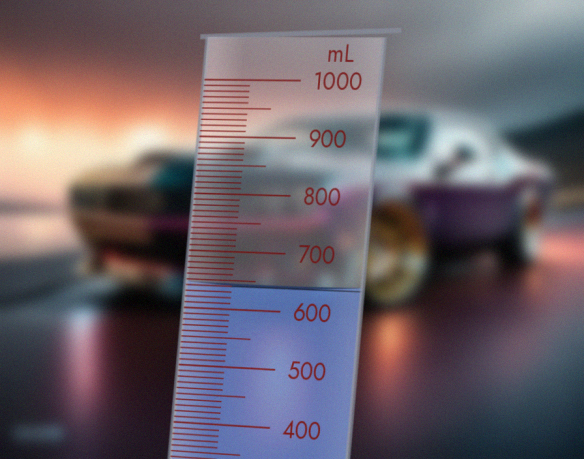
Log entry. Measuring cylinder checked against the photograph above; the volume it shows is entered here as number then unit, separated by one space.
640 mL
